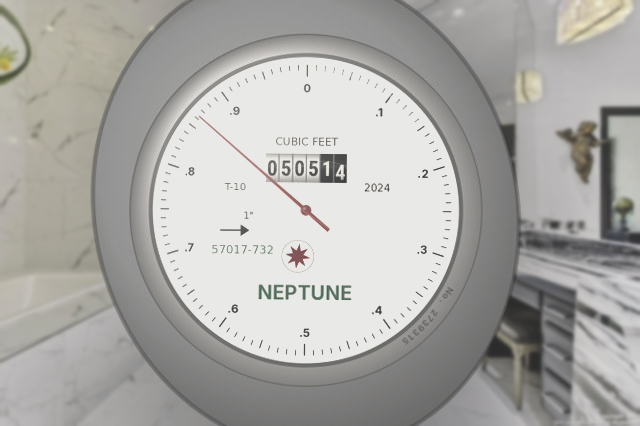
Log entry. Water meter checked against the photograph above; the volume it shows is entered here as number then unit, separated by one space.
50513.86 ft³
